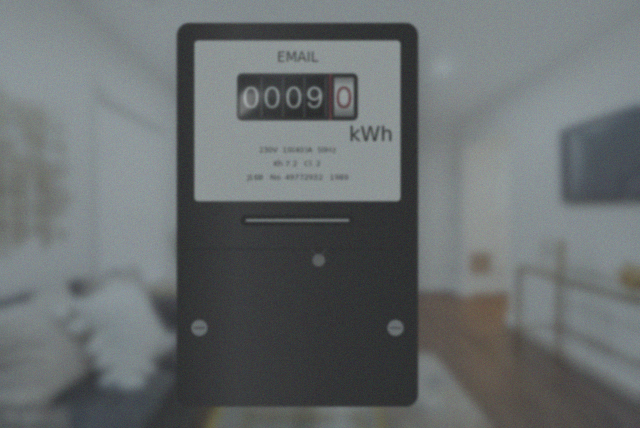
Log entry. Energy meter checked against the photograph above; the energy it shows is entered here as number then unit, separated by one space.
9.0 kWh
